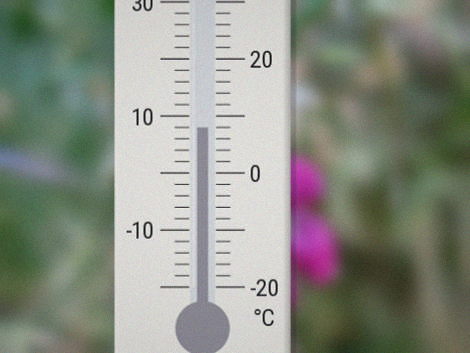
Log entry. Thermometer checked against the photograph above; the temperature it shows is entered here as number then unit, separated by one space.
8 °C
